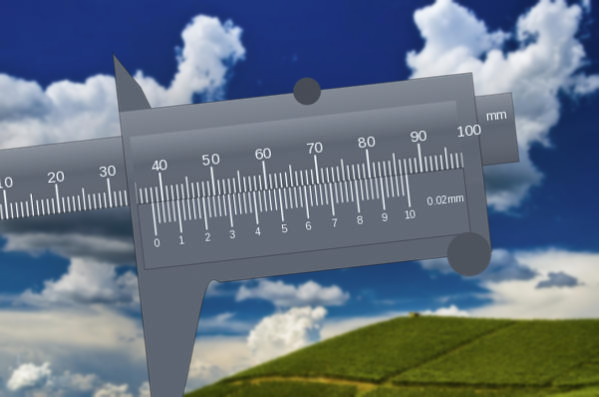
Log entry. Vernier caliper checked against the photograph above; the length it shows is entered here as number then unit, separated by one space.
38.0 mm
